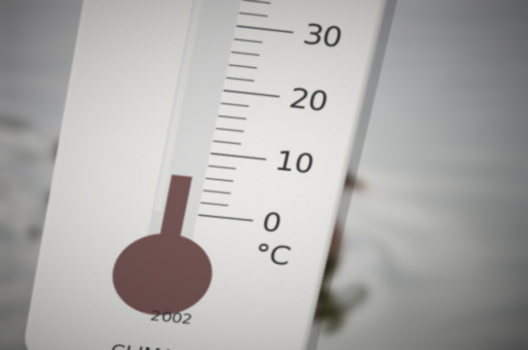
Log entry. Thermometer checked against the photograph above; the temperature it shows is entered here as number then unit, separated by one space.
6 °C
